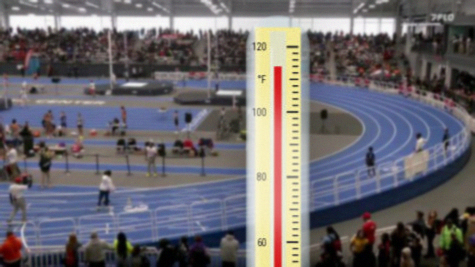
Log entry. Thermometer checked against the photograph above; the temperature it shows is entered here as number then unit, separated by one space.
114 °F
